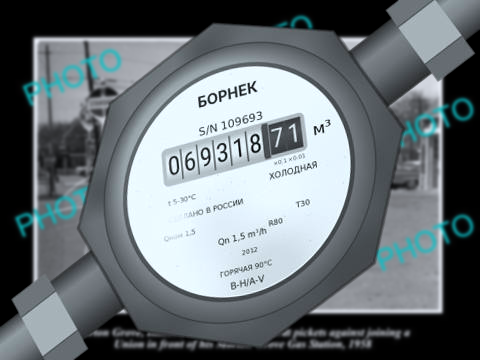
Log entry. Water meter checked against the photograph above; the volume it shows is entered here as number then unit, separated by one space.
69318.71 m³
